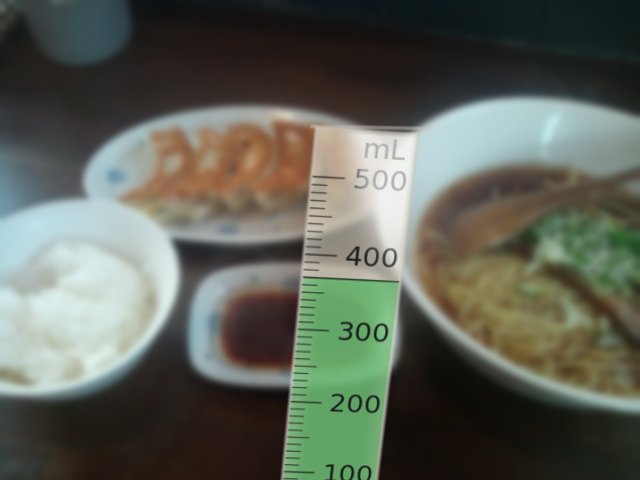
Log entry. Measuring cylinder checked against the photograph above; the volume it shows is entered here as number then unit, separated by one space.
370 mL
